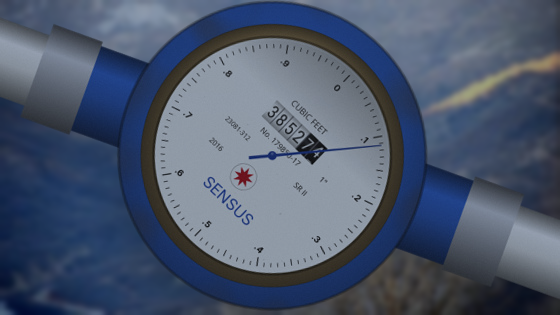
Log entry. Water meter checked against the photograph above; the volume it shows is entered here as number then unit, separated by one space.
385274.11 ft³
